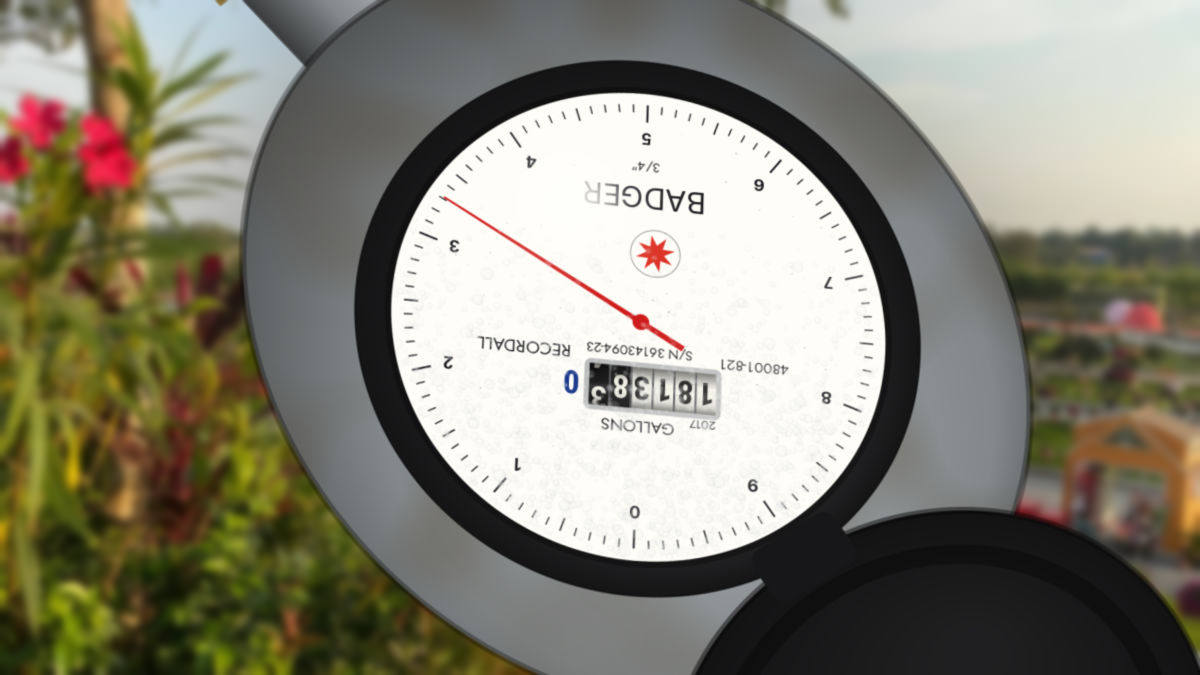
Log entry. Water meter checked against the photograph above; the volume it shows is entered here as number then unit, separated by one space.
1813833.3 gal
